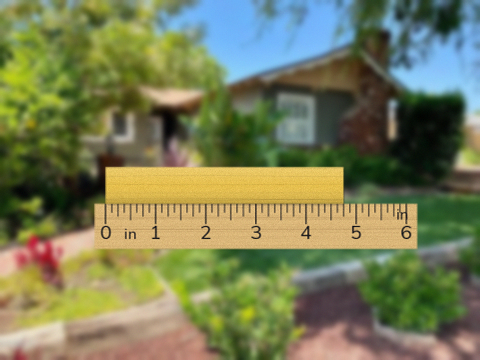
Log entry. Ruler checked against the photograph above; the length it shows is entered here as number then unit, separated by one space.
4.75 in
